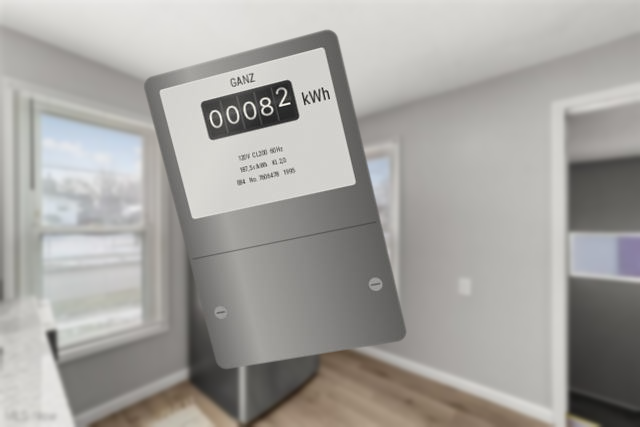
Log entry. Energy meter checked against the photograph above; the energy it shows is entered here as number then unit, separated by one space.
82 kWh
